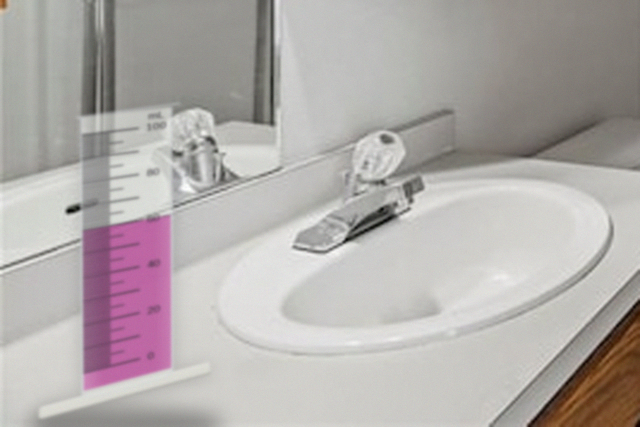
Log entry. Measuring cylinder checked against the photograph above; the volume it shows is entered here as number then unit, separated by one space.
60 mL
